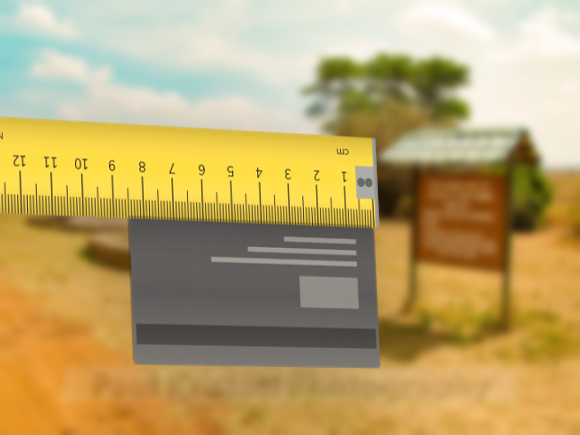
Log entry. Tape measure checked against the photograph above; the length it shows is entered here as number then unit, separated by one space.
8.5 cm
